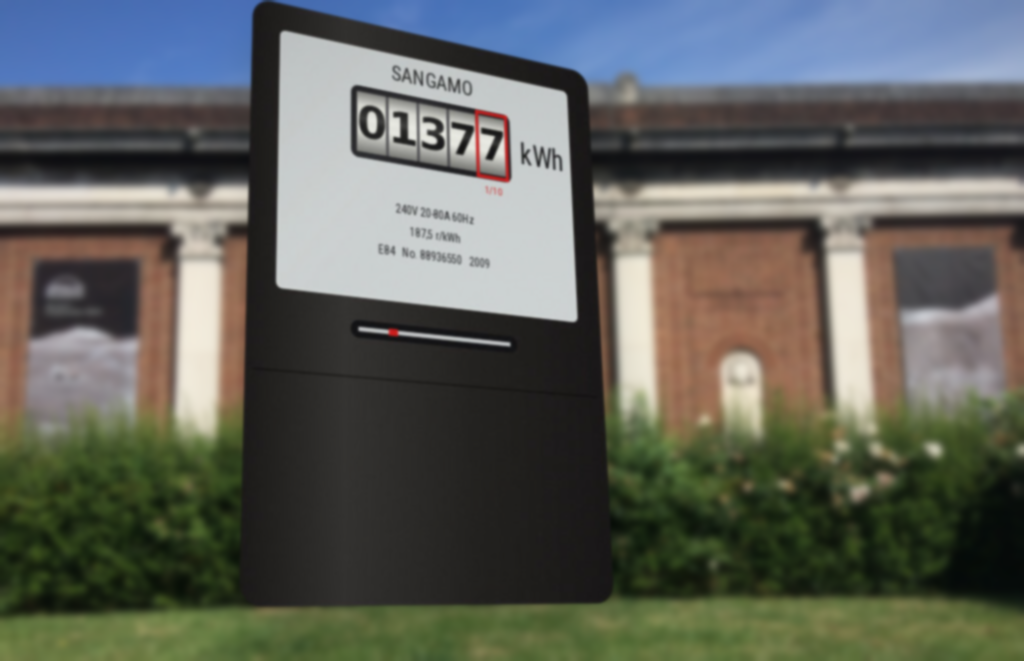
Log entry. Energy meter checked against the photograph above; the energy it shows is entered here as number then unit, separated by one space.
137.7 kWh
